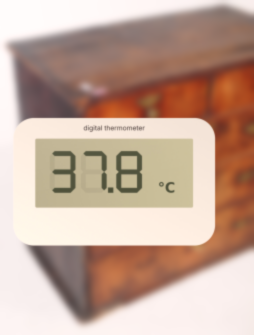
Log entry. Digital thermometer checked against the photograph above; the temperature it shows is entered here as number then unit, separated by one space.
37.8 °C
